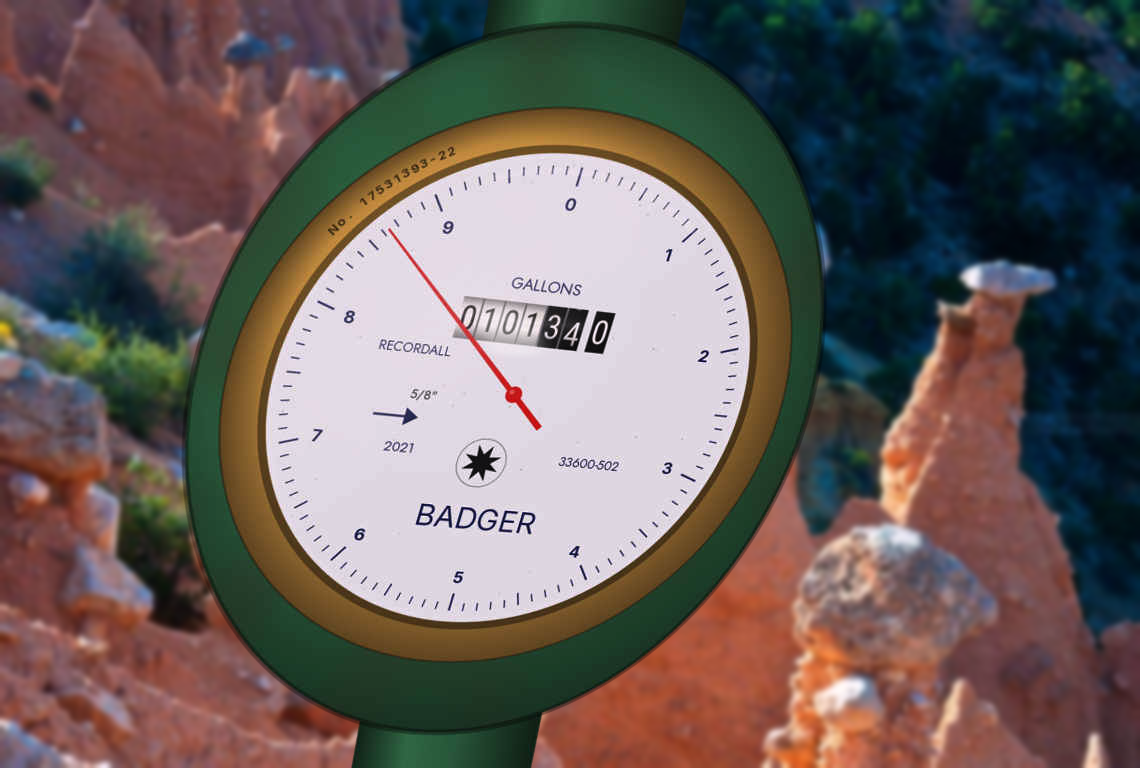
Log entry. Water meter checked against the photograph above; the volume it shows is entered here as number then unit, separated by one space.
101338.6 gal
